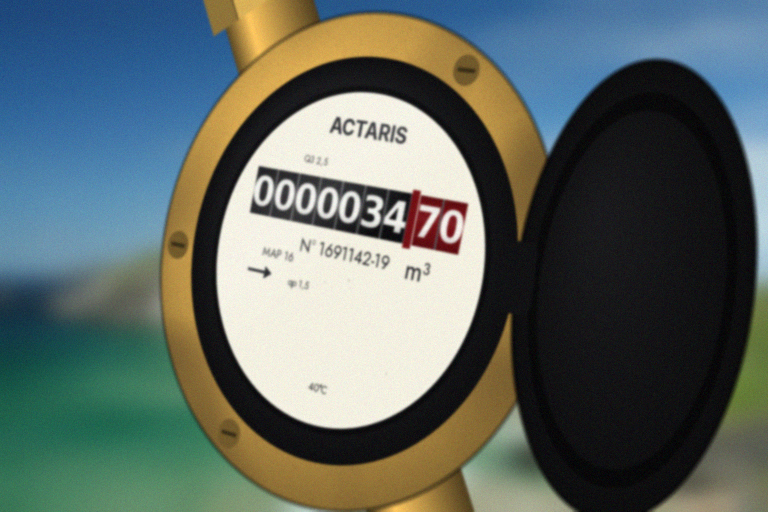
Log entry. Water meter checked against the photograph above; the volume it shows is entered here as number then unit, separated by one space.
34.70 m³
